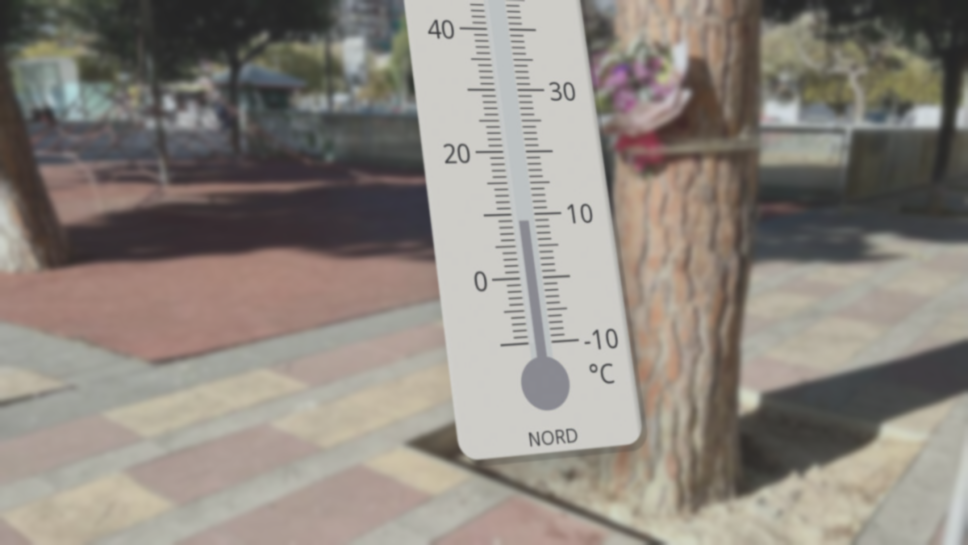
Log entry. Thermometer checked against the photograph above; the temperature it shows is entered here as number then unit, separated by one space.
9 °C
